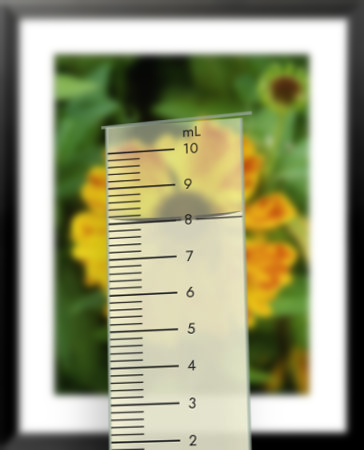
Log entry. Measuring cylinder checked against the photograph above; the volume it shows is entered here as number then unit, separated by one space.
8 mL
